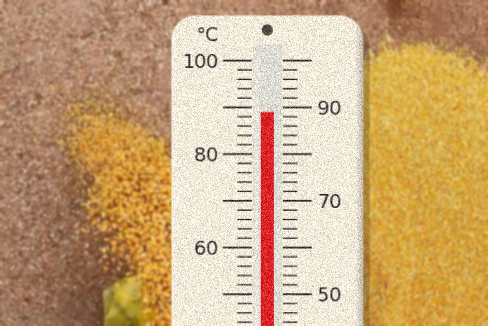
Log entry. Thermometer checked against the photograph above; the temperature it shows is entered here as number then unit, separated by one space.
89 °C
